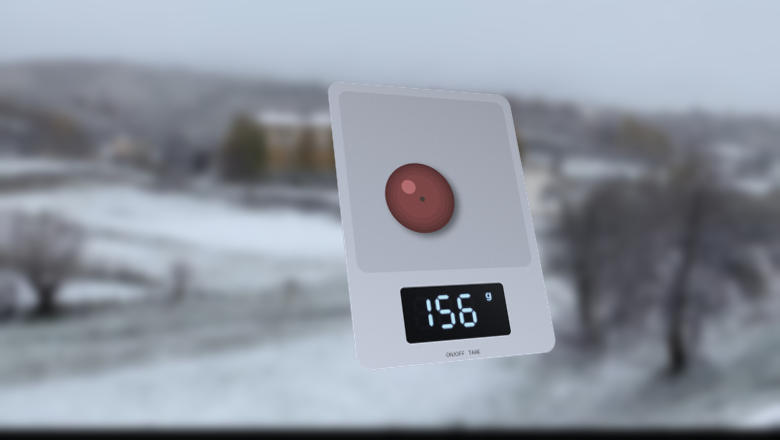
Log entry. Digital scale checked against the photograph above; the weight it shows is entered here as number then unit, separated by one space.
156 g
